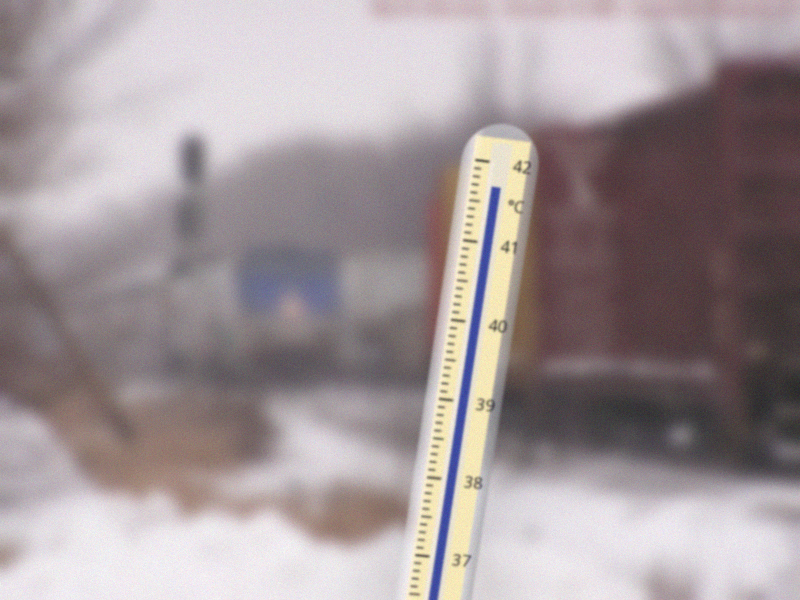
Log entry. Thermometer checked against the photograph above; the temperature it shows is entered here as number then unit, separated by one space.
41.7 °C
